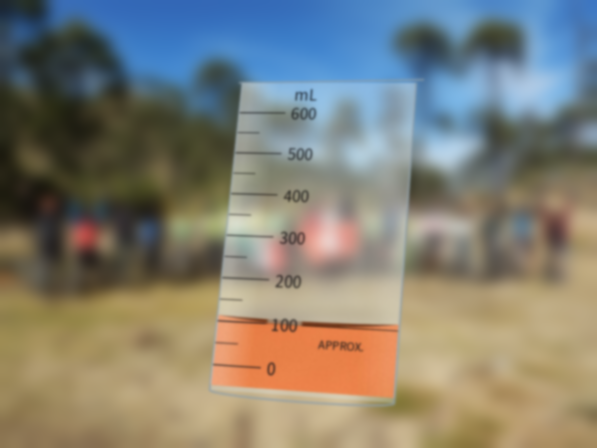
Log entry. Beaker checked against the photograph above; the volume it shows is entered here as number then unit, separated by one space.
100 mL
